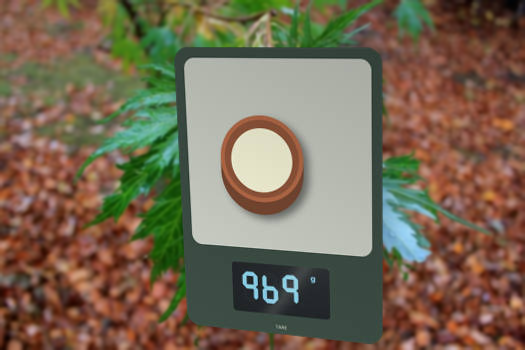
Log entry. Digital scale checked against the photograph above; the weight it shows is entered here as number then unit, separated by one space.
969 g
